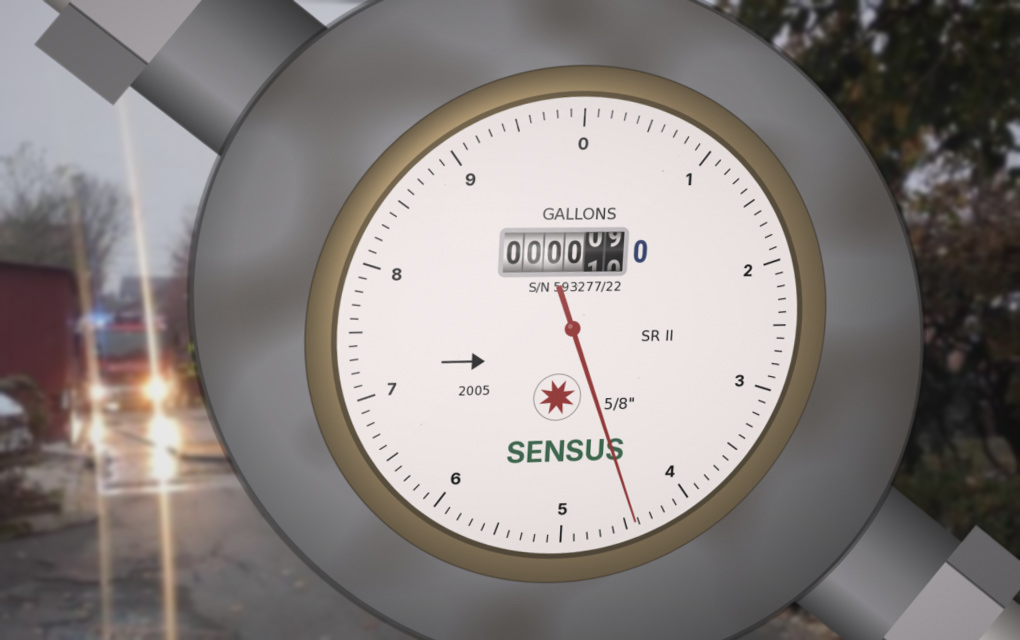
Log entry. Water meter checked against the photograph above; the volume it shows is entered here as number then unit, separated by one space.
94.4 gal
